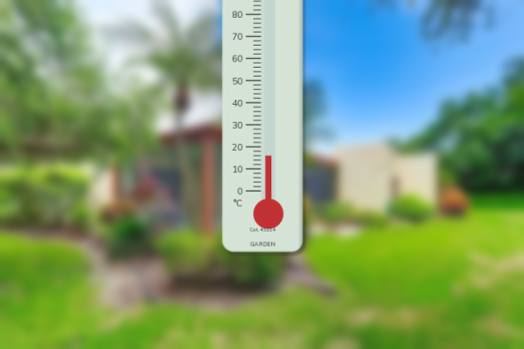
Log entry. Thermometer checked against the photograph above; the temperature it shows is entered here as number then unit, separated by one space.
16 °C
